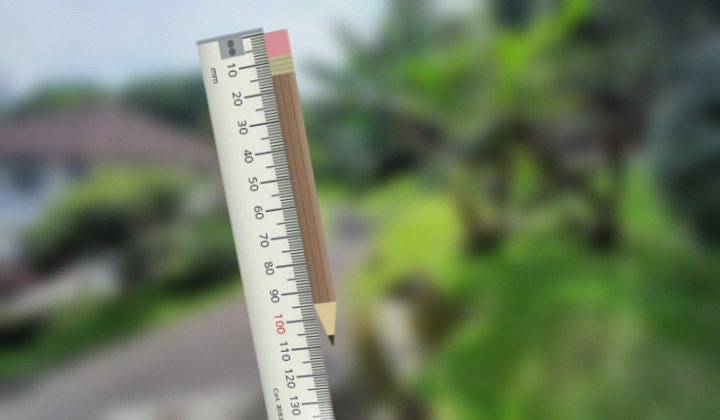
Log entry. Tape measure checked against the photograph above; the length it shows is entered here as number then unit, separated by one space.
110 mm
